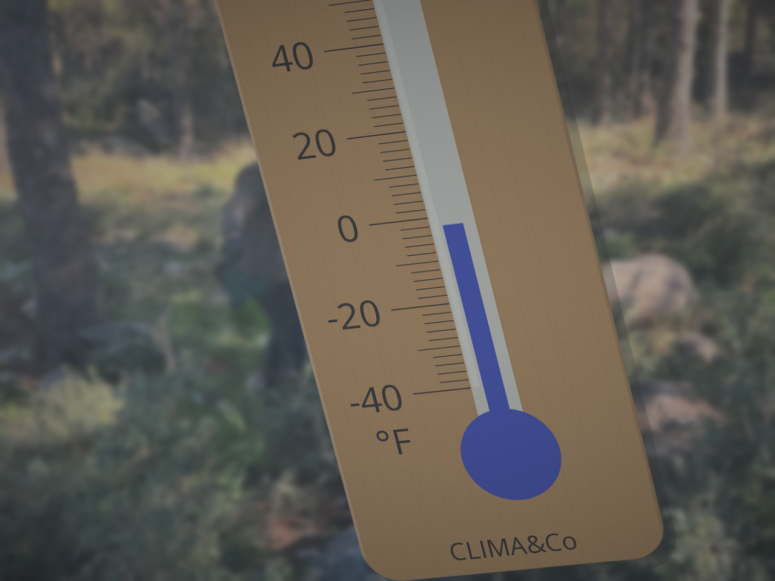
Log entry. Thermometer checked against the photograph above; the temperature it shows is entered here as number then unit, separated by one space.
-2 °F
